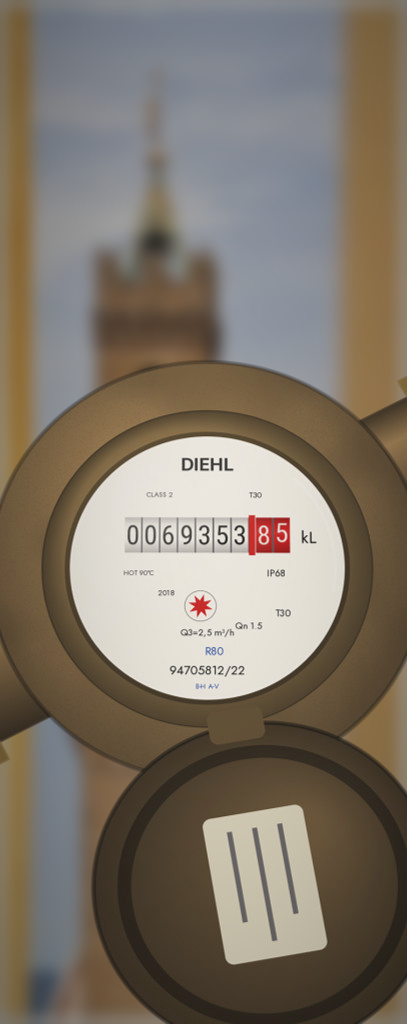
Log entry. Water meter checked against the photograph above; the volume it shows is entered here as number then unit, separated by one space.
69353.85 kL
